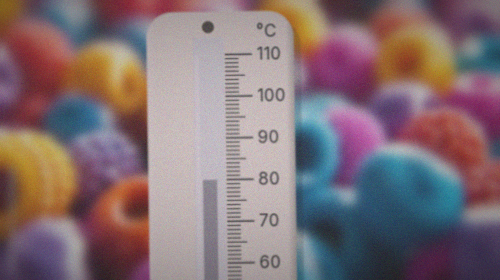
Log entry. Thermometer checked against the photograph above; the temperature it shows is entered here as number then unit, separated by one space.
80 °C
